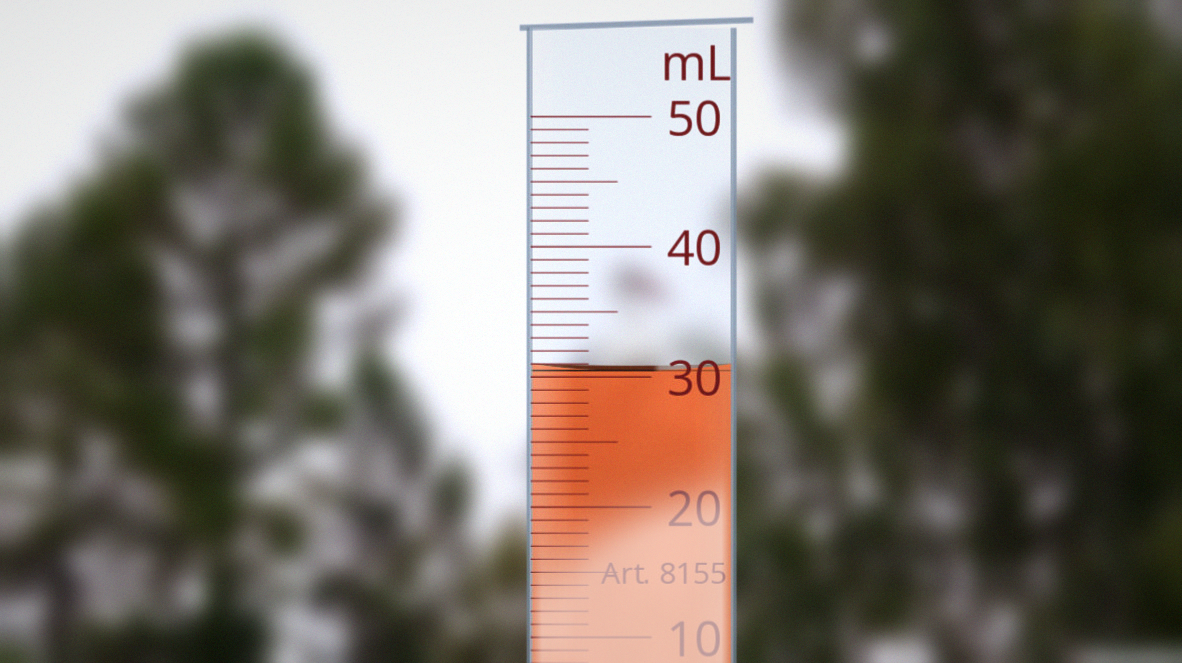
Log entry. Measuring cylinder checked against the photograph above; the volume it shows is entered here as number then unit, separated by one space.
30.5 mL
